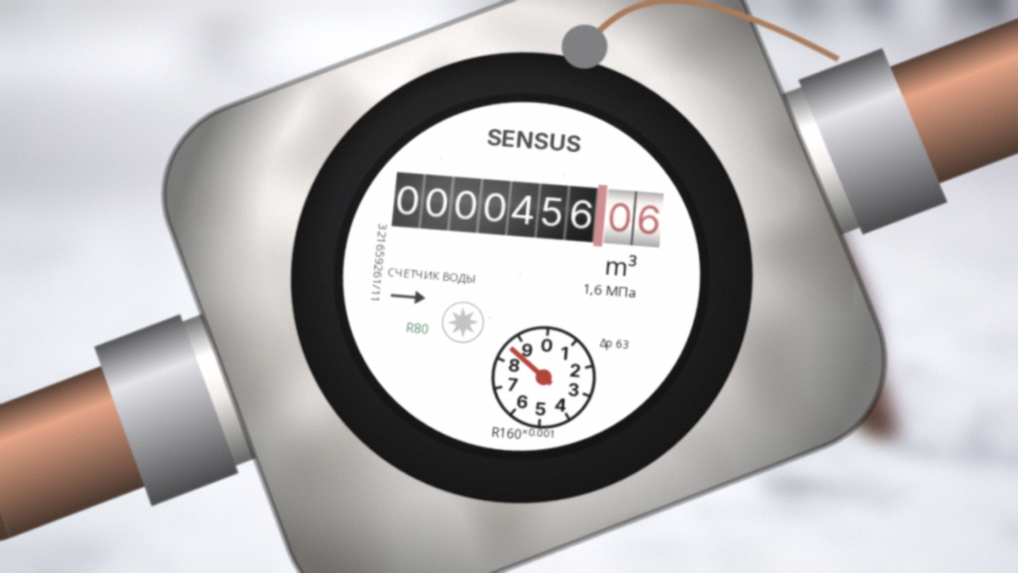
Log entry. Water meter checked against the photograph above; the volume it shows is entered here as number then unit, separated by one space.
456.068 m³
